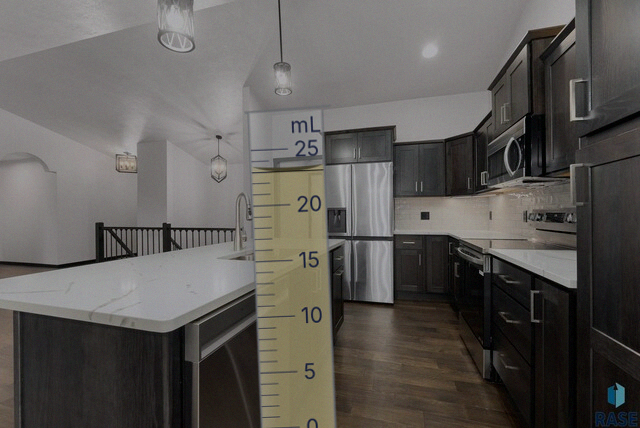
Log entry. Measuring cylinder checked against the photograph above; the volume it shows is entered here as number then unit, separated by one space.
23 mL
